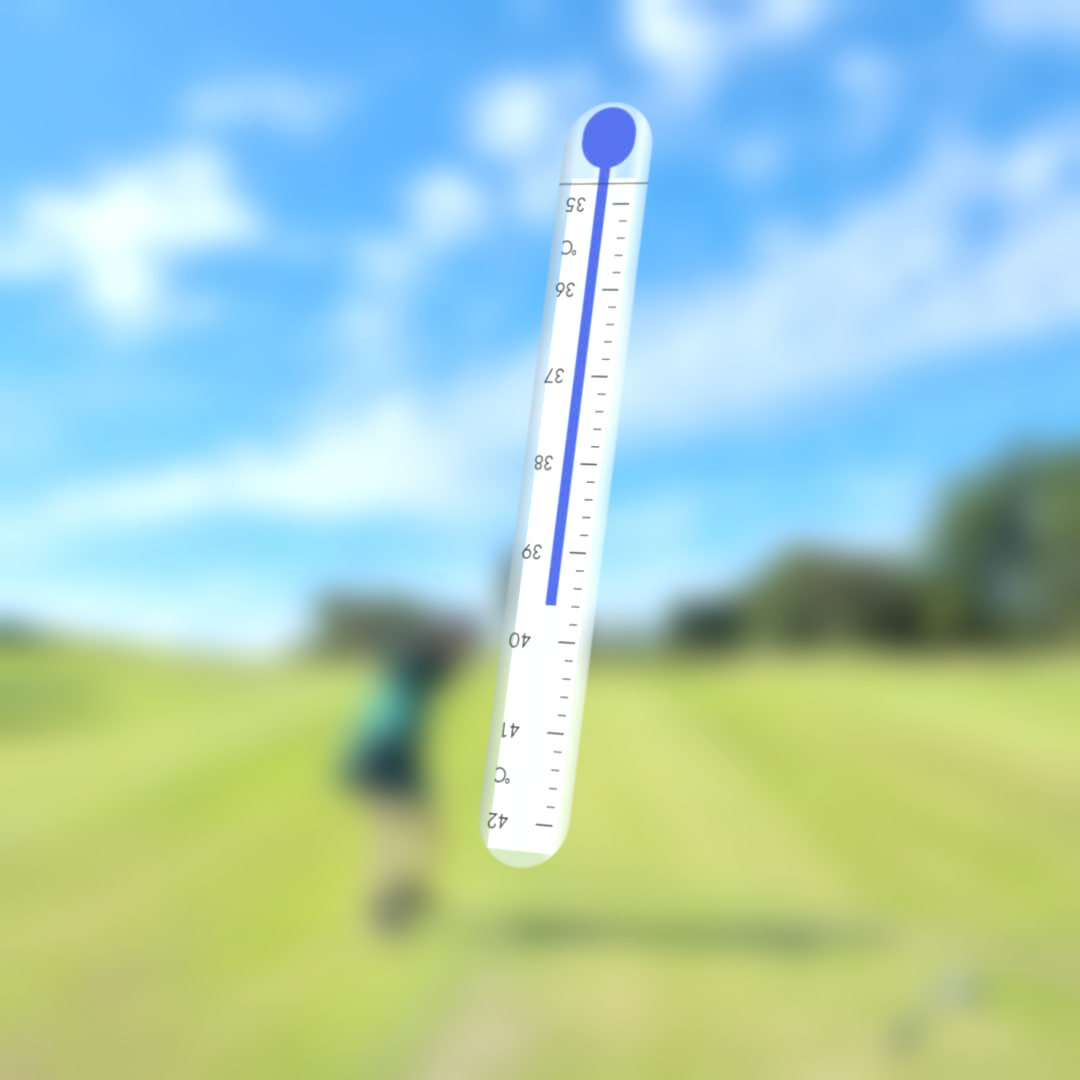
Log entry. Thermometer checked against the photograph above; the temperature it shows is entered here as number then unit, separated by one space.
39.6 °C
